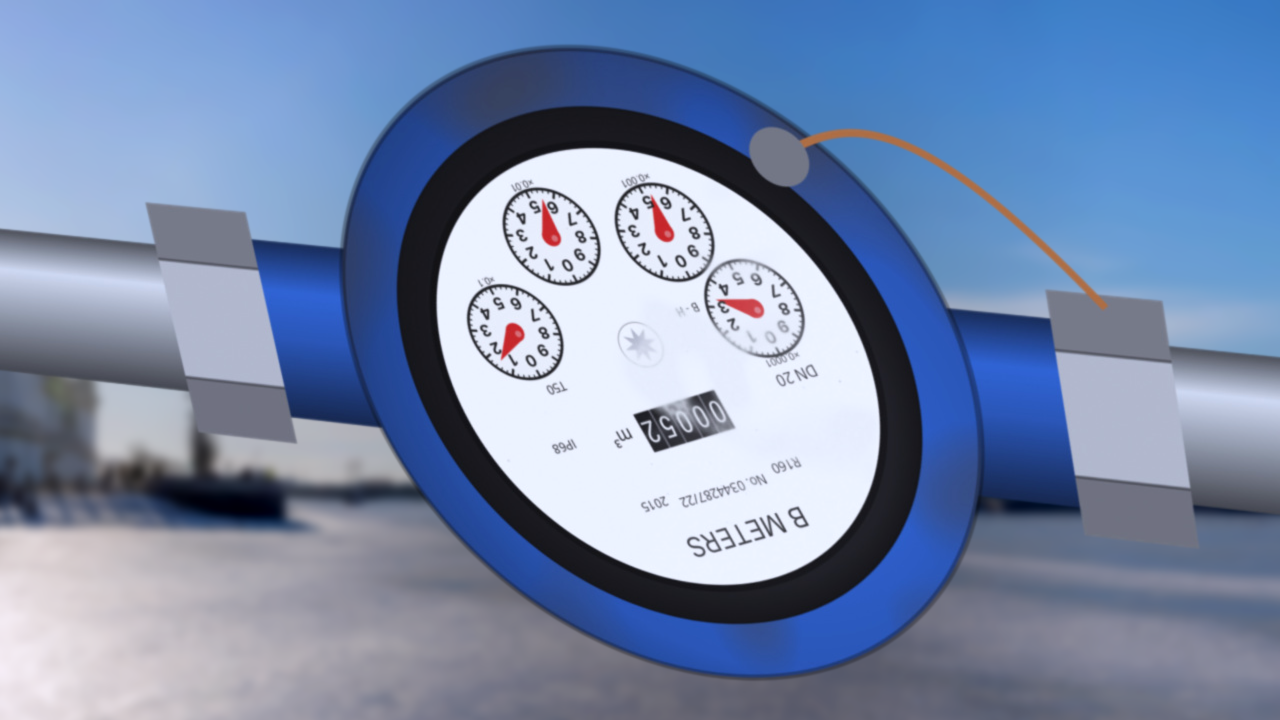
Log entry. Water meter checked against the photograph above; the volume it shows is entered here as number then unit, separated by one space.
52.1553 m³
